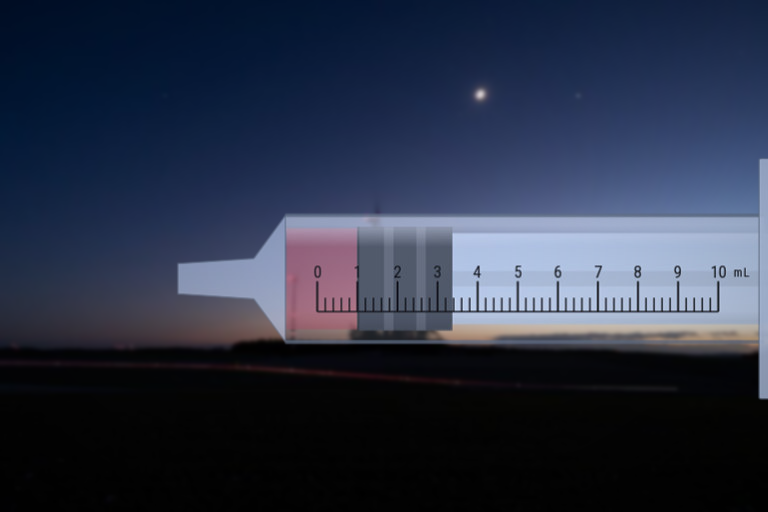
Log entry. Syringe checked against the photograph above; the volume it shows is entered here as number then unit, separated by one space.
1 mL
